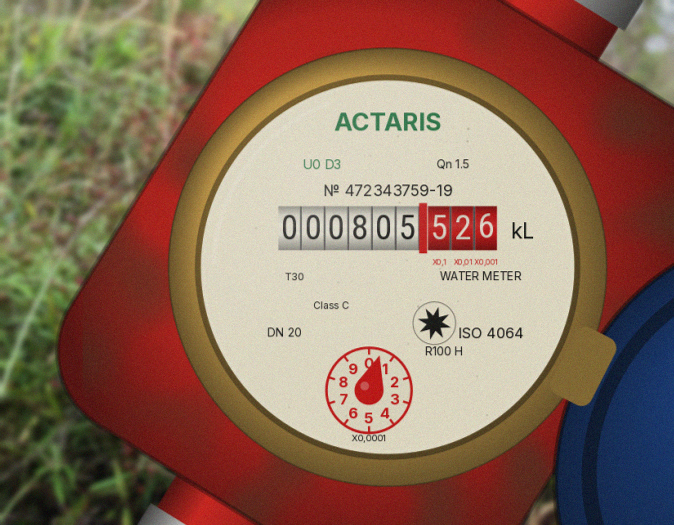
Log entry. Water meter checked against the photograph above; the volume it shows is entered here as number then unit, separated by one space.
805.5260 kL
